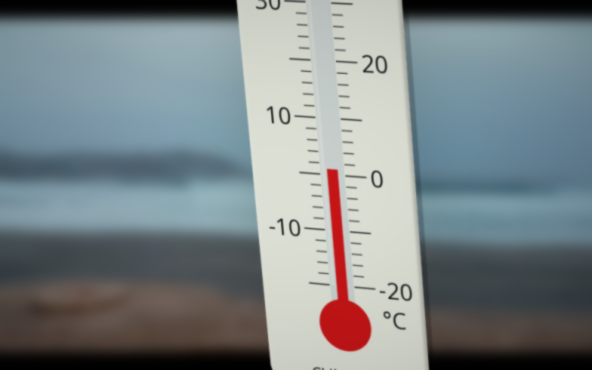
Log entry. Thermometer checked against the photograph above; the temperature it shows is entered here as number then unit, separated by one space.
1 °C
